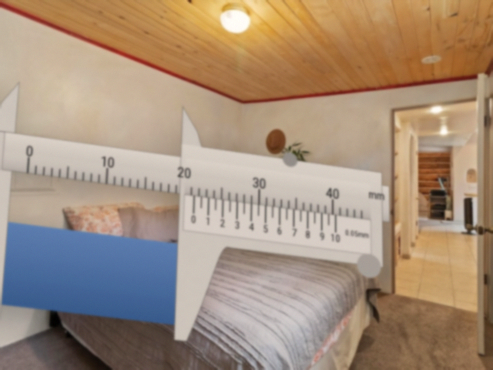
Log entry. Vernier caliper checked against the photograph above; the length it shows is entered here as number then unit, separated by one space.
21.4 mm
